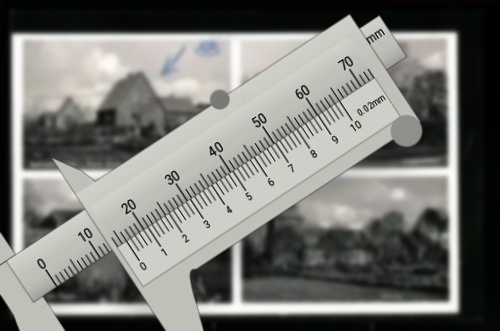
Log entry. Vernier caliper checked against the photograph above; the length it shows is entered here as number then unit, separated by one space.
16.0 mm
